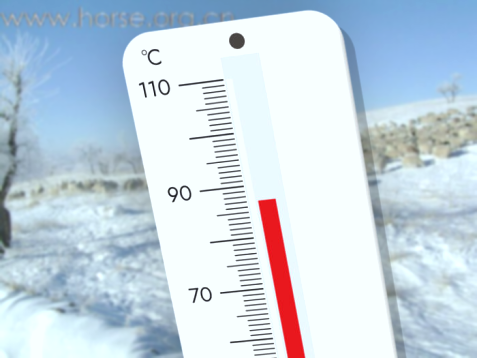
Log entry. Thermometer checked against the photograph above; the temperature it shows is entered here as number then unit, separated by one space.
87 °C
